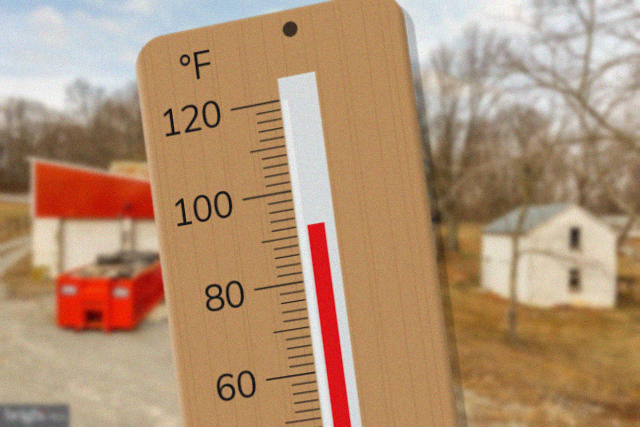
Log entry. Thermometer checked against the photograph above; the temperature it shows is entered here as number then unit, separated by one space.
92 °F
